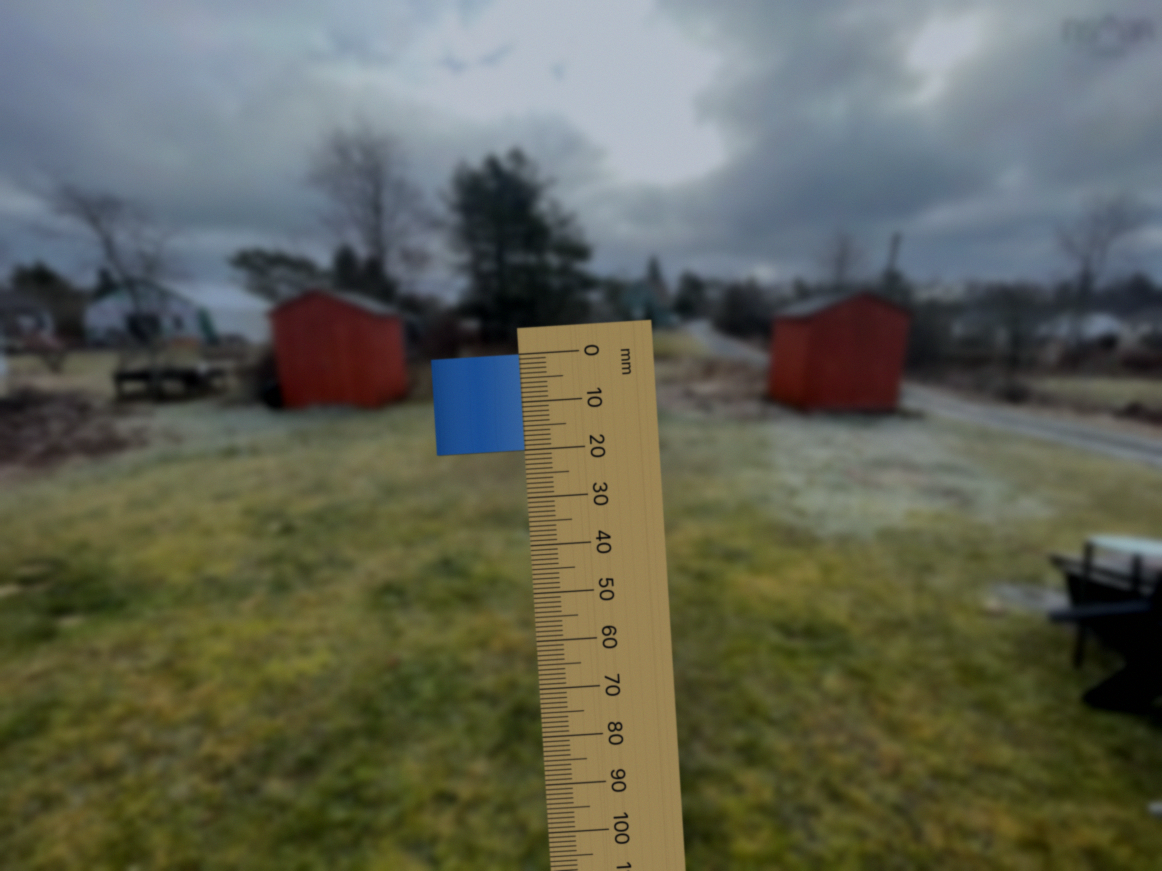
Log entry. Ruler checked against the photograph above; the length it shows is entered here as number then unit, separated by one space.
20 mm
